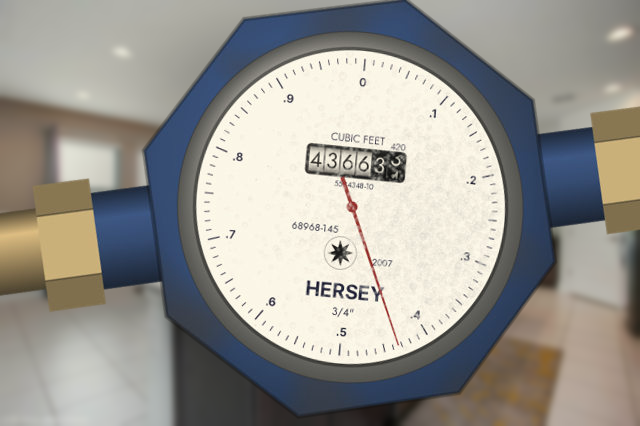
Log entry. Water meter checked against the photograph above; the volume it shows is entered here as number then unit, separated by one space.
436633.43 ft³
